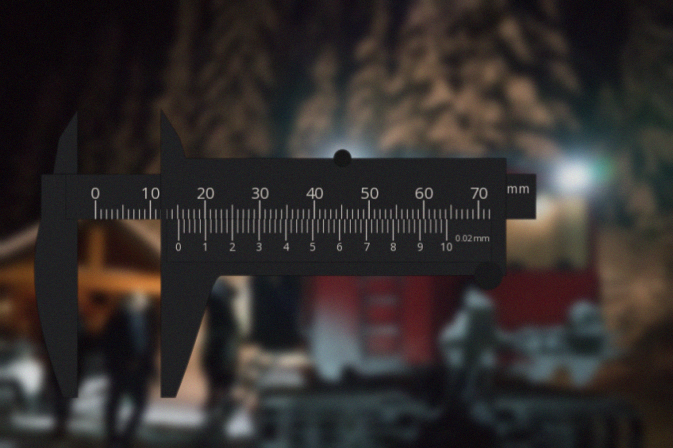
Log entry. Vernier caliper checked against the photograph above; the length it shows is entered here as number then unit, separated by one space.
15.2 mm
